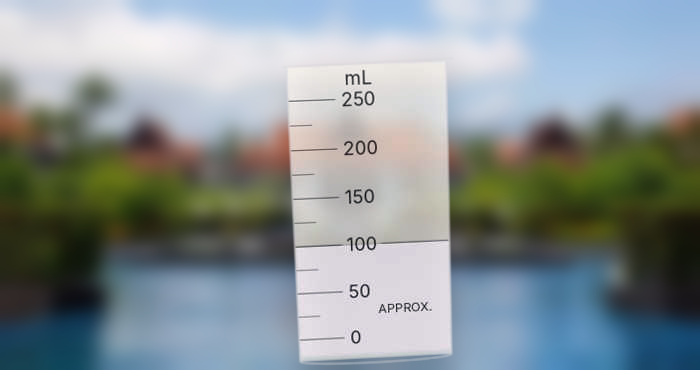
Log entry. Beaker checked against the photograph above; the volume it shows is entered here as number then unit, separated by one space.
100 mL
